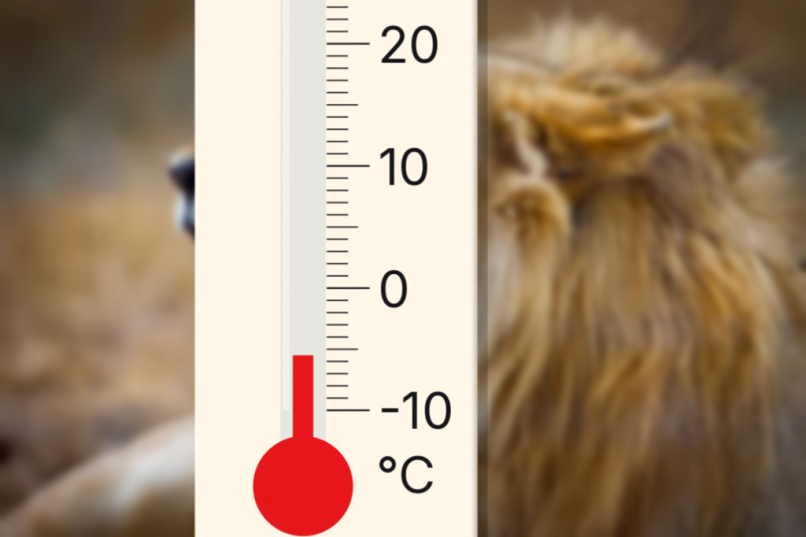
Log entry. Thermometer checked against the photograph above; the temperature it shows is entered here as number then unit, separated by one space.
-5.5 °C
